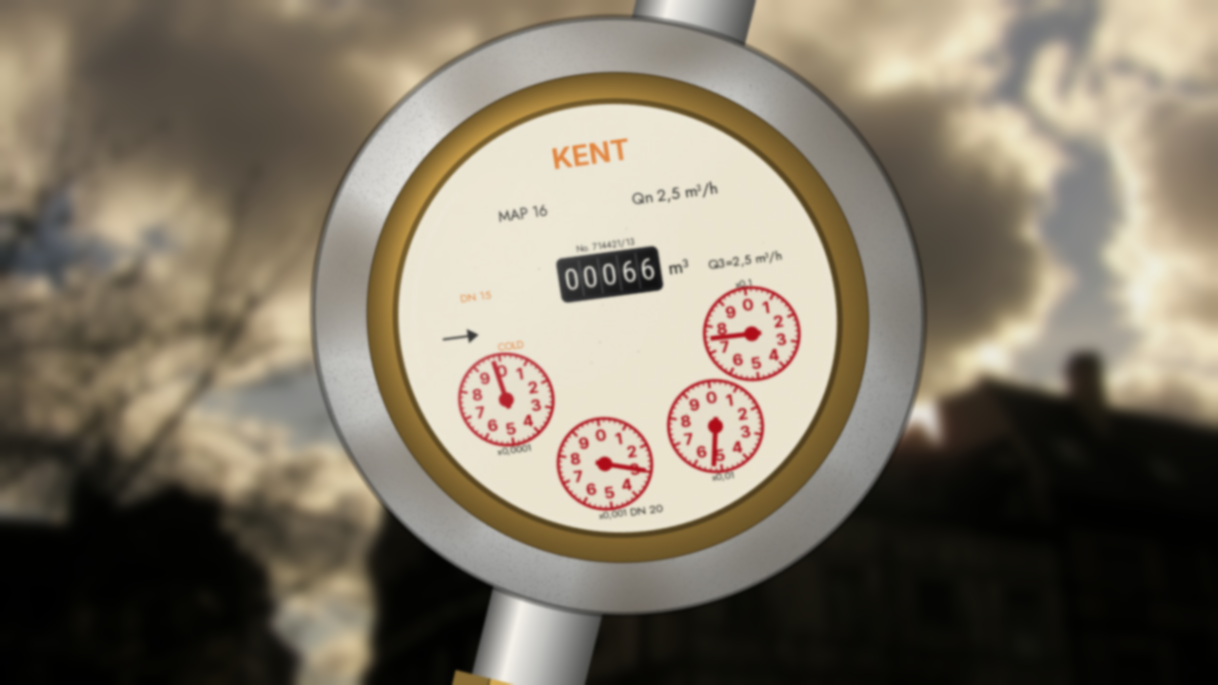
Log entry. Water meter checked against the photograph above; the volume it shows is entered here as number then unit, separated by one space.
66.7529 m³
